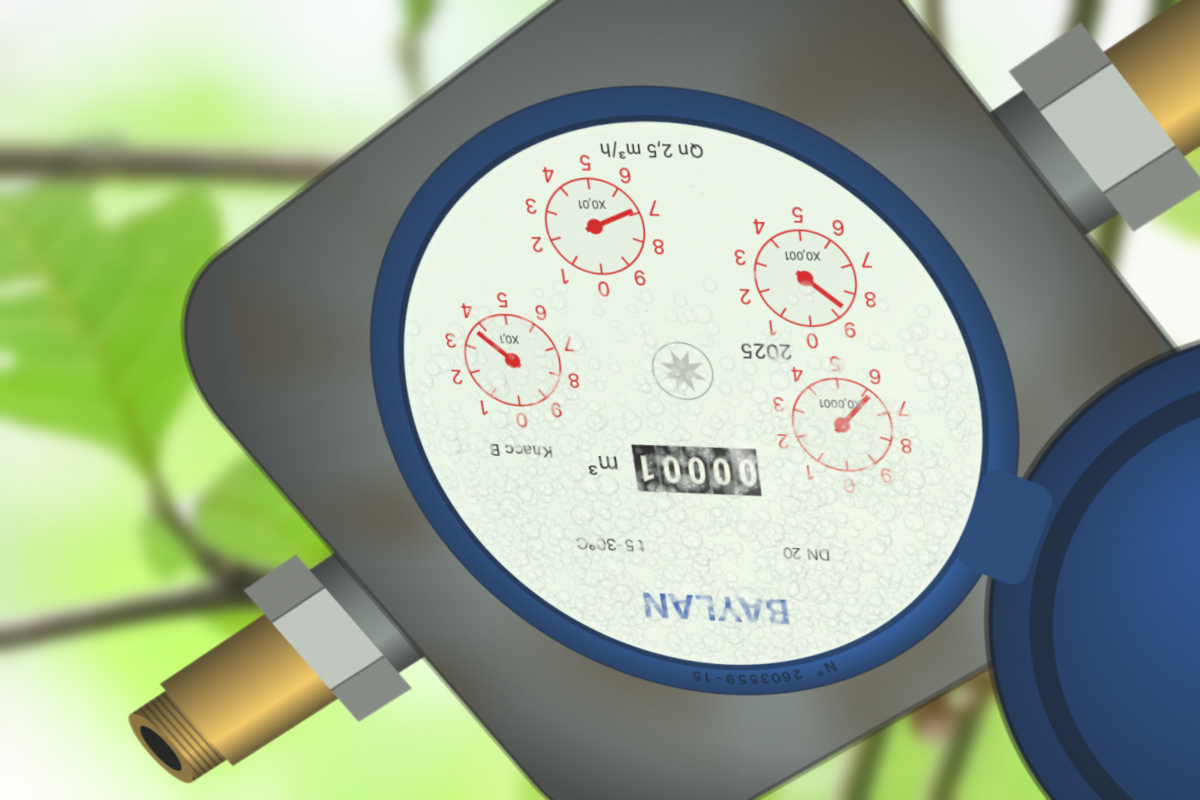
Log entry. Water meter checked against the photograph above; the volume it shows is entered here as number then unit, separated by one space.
1.3686 m³
